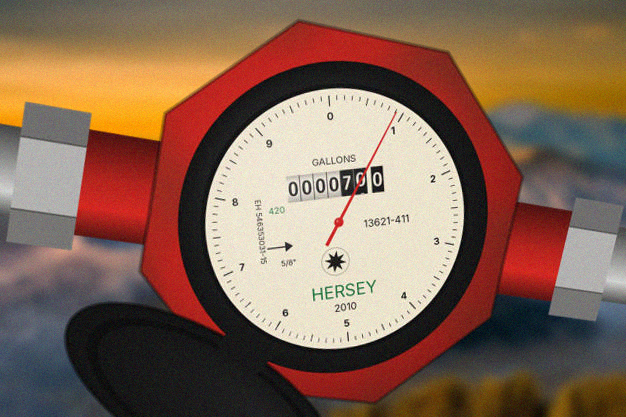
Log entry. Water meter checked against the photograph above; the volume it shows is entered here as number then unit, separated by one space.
700.9 gal
